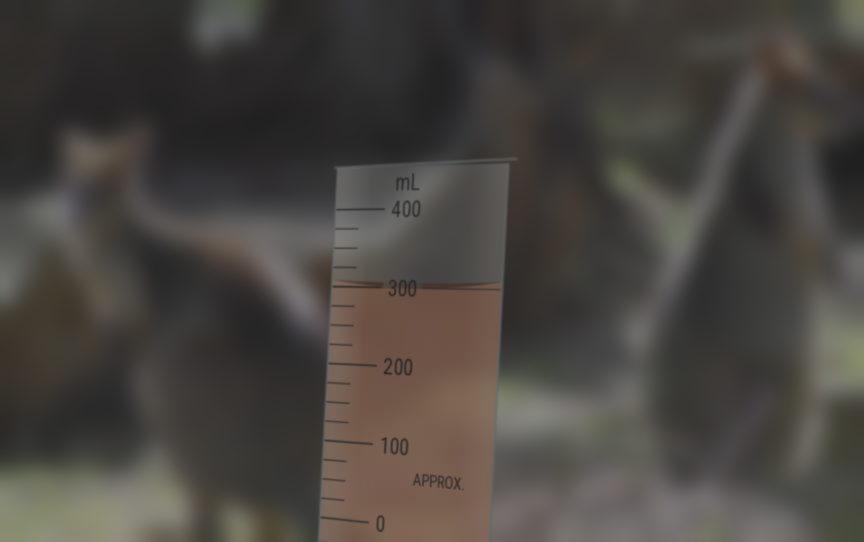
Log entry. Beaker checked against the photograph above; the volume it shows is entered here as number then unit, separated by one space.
300 mL
